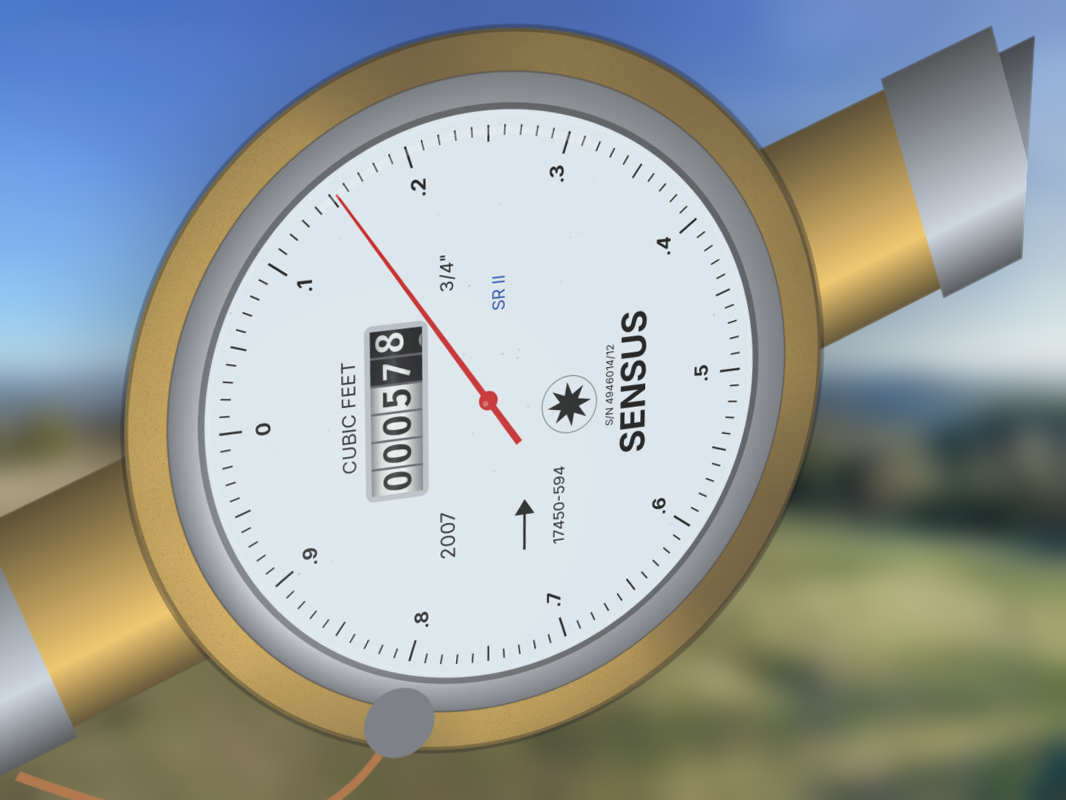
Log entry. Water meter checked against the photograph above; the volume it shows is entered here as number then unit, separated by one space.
578.15 ft³
